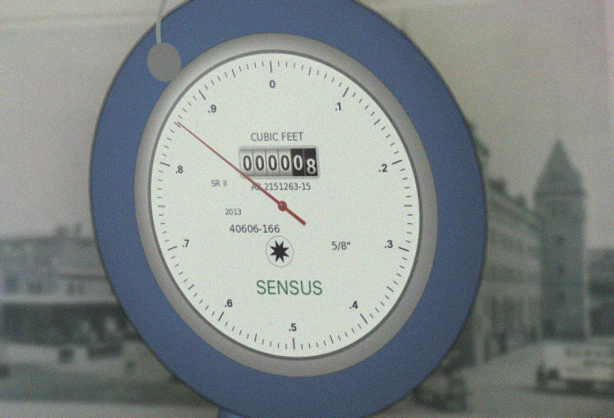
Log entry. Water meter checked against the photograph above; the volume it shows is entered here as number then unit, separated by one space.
7.85 ft³
